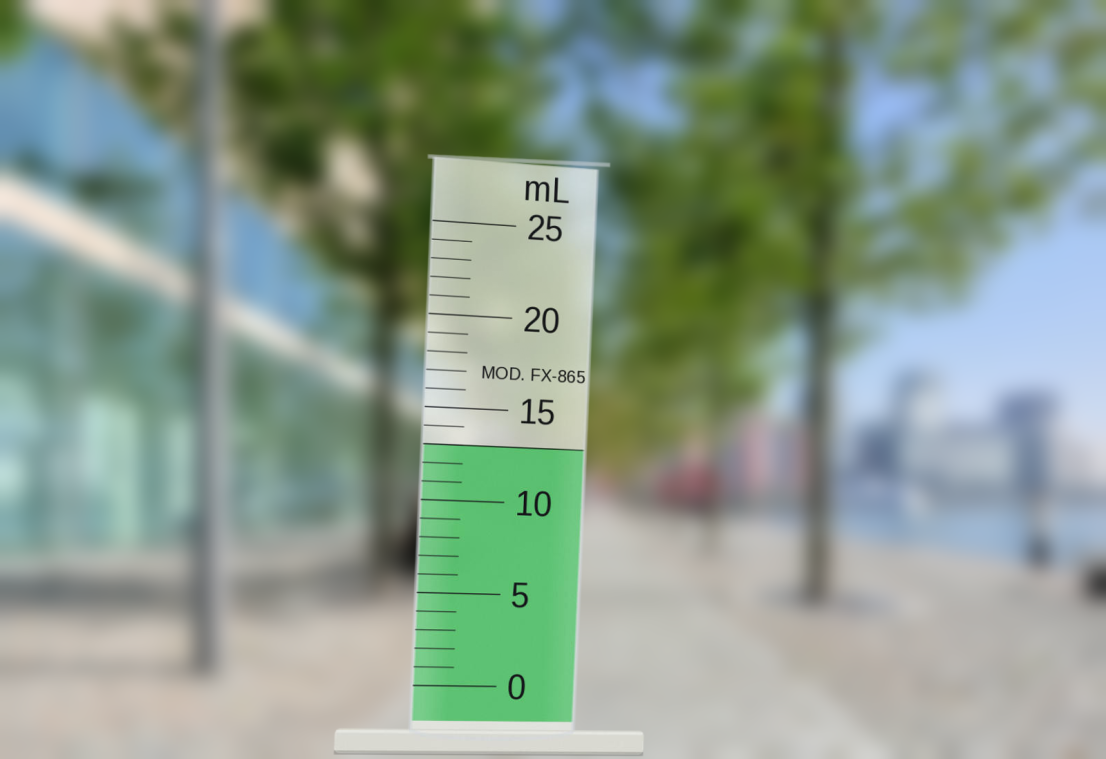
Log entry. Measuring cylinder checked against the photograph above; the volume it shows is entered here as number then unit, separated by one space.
13 mL
